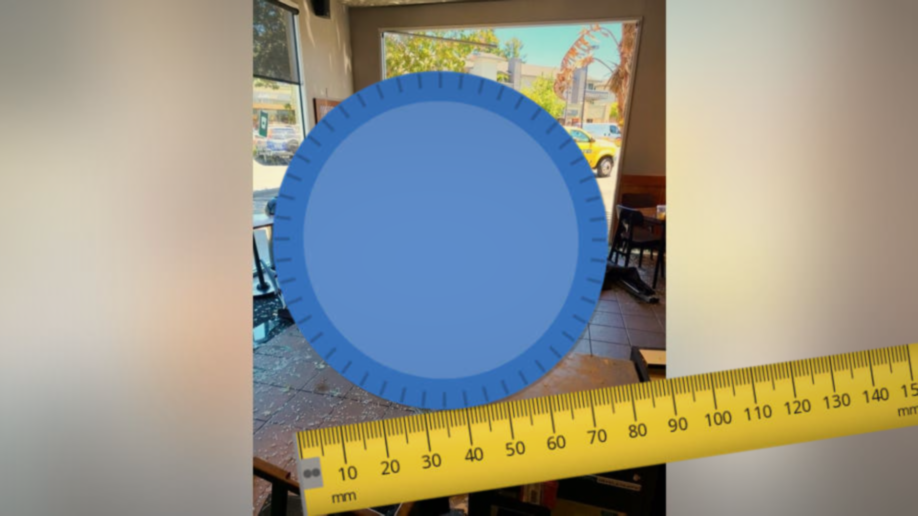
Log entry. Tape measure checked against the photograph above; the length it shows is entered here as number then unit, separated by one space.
80 mm
